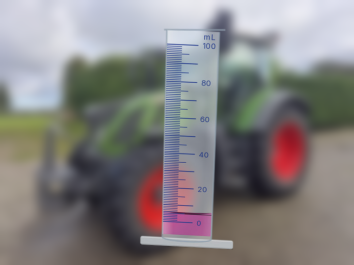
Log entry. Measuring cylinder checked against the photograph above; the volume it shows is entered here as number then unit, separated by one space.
5 mL
